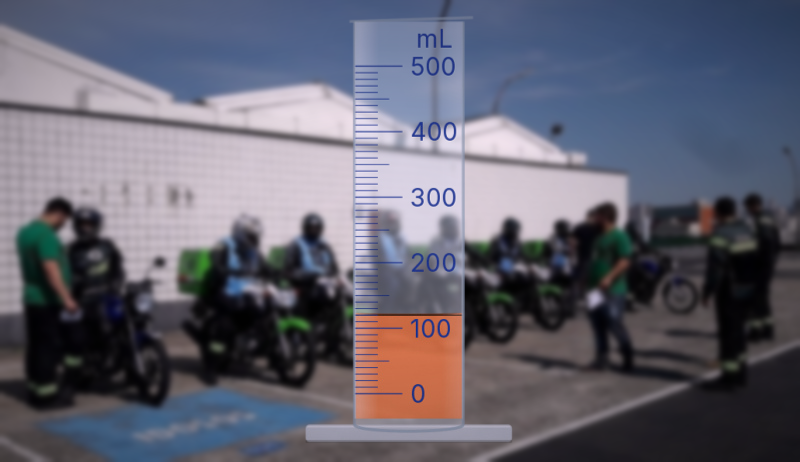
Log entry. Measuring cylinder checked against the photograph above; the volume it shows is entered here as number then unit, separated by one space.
120 mL
